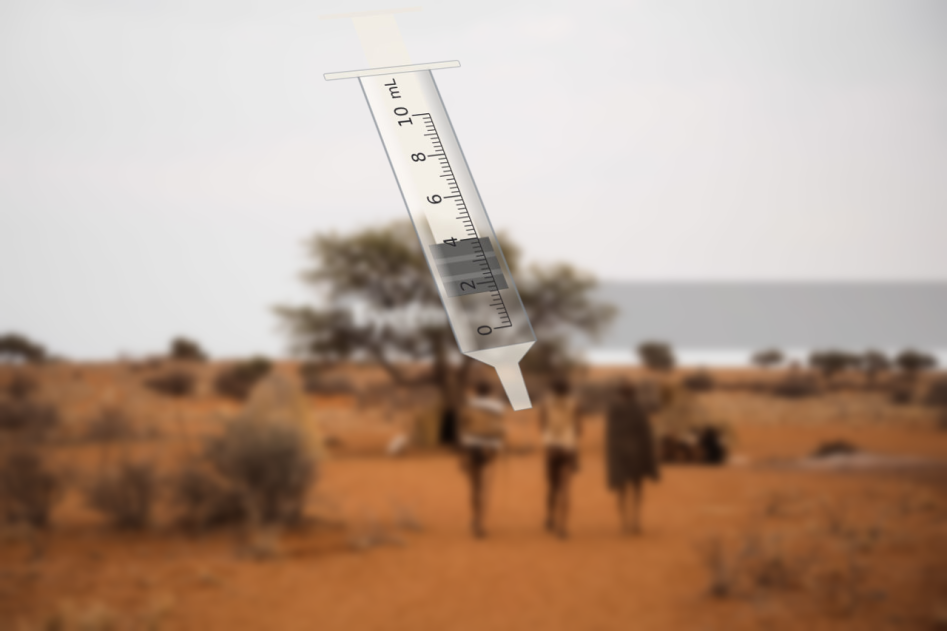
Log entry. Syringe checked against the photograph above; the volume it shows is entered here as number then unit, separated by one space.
1.6 mL
